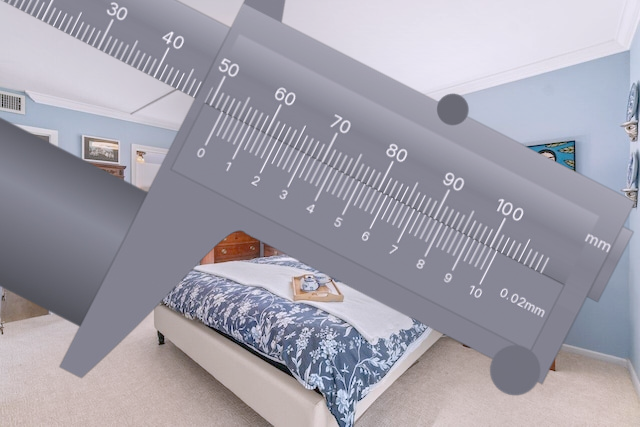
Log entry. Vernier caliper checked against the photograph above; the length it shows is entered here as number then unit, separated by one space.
52.2 mm
